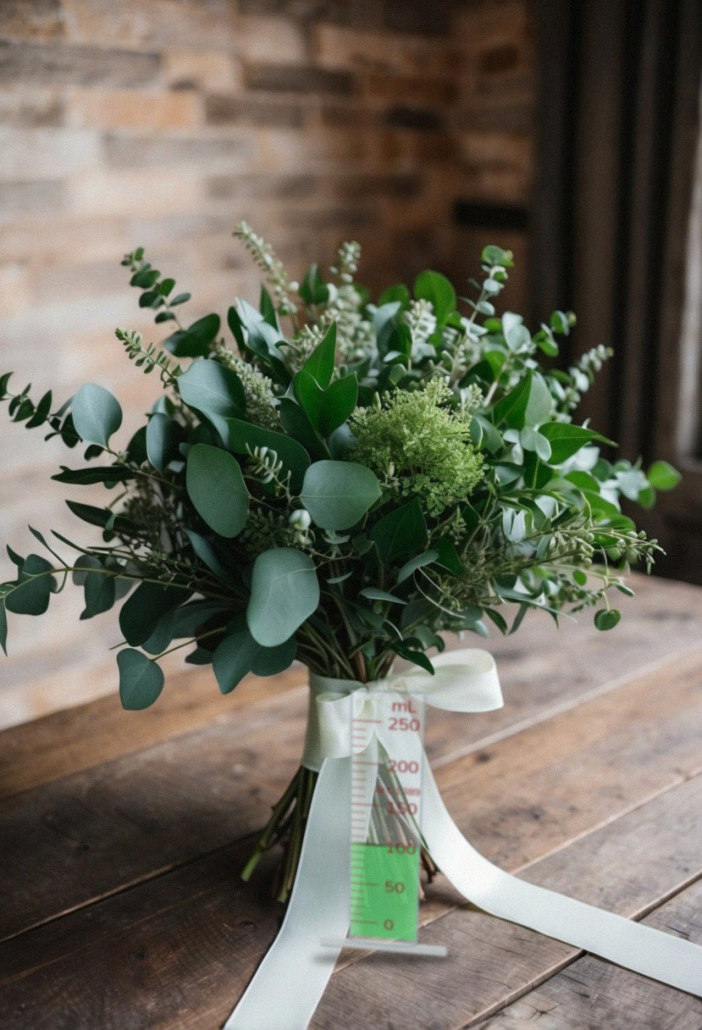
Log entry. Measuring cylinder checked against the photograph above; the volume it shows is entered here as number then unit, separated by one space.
100 mL
